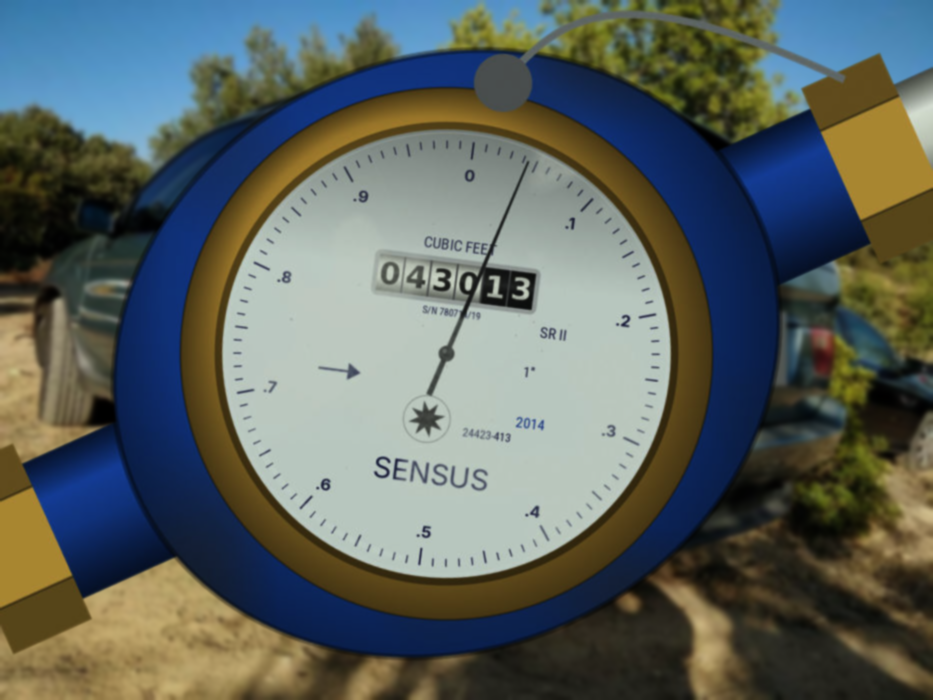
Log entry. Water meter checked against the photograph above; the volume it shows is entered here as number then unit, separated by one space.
43013.04 ft³
